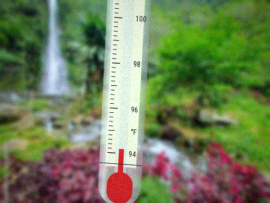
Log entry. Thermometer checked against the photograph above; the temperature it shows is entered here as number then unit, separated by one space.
94.2 °F
